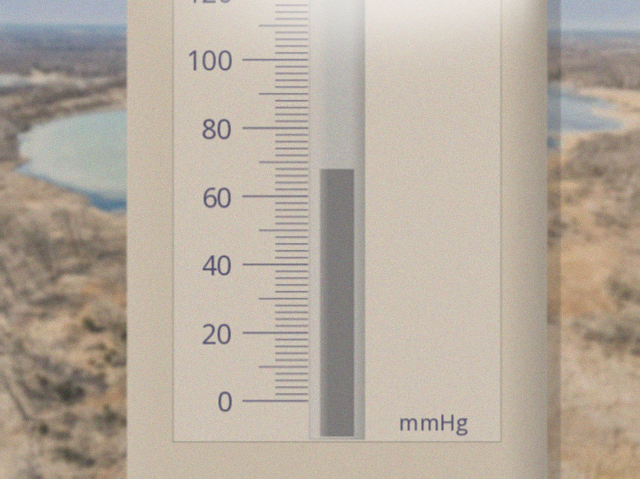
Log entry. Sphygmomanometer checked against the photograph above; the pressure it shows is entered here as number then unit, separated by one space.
68 mmHg
